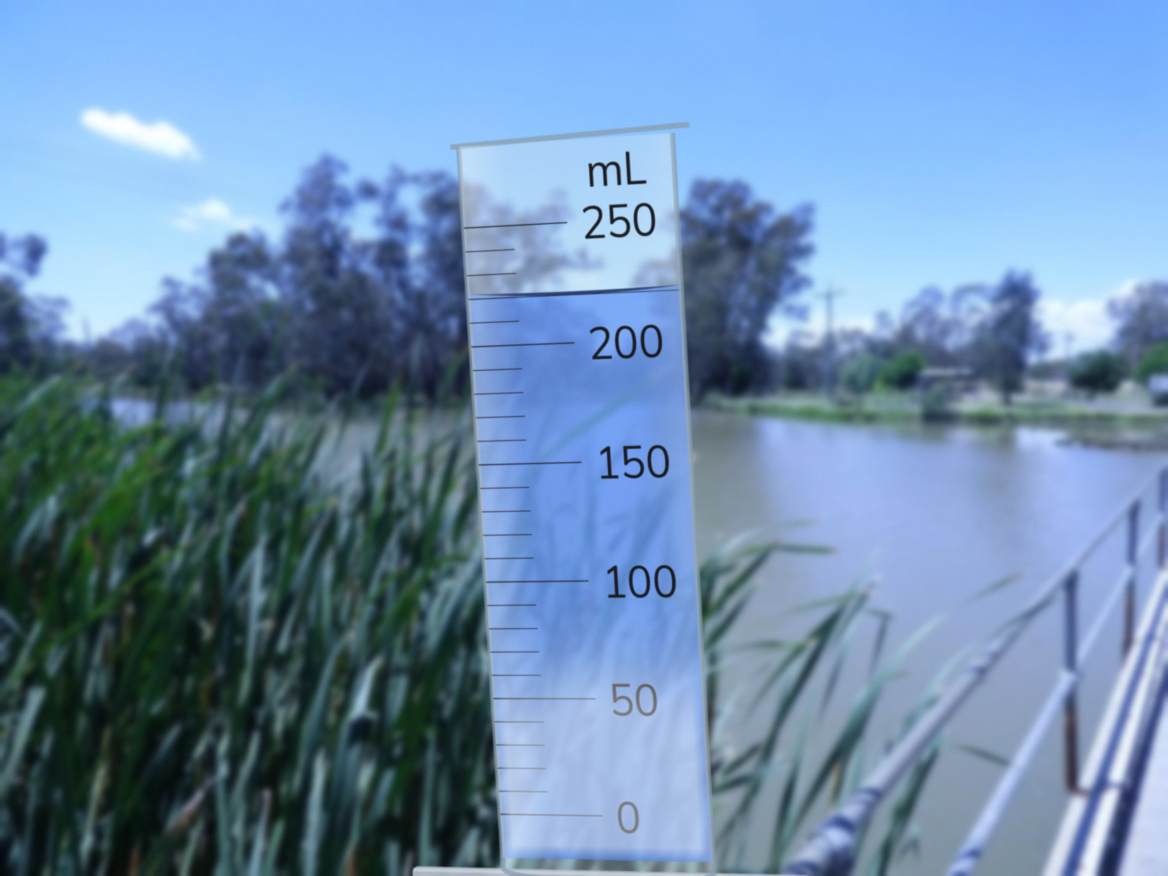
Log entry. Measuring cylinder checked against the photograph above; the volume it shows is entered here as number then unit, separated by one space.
220 mL
